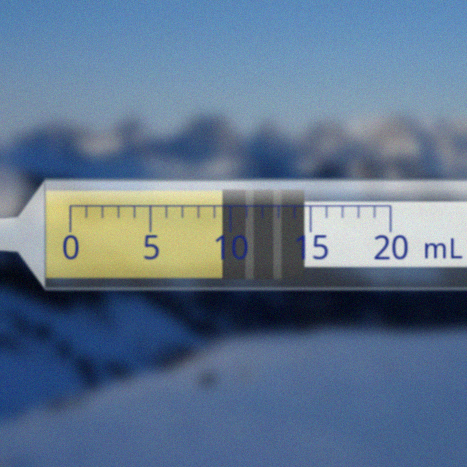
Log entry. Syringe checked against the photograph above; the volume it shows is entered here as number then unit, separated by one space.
9.5 mL
